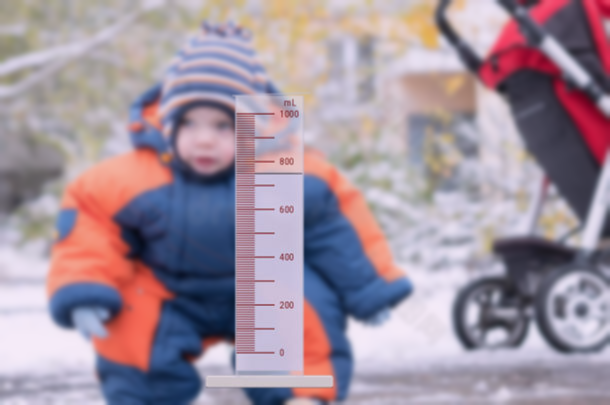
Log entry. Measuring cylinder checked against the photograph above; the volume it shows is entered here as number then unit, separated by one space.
750 mL
